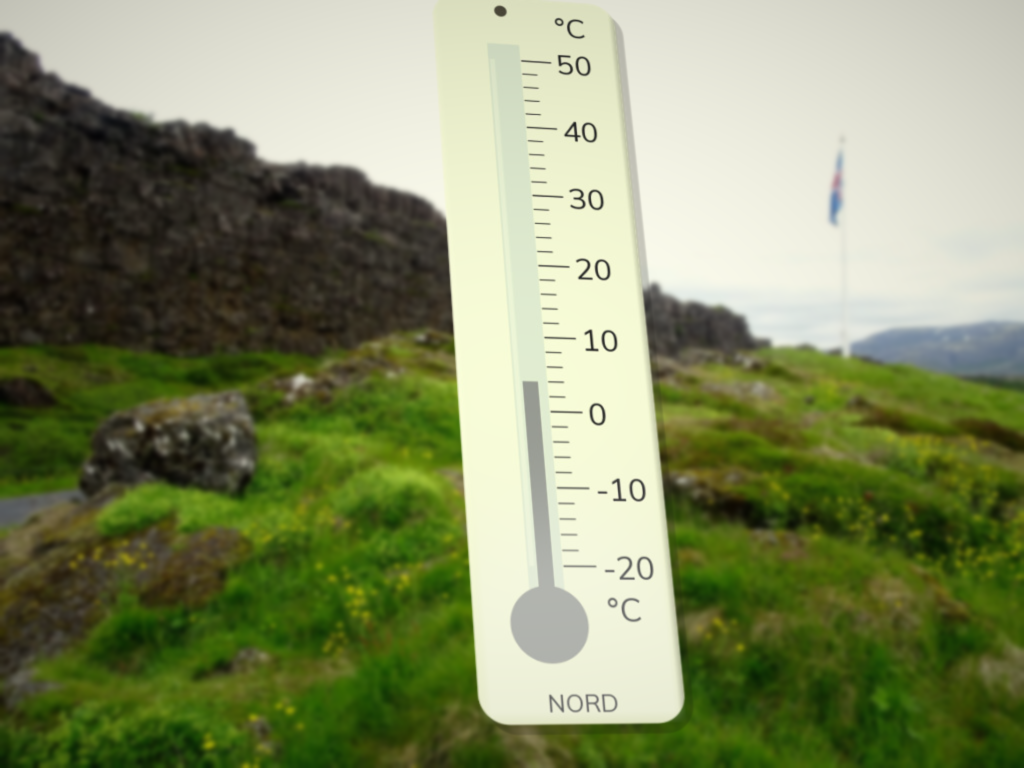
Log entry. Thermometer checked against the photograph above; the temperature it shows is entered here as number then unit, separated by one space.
4 °C
